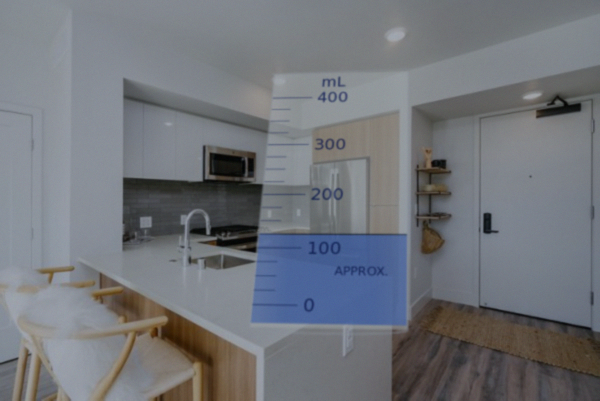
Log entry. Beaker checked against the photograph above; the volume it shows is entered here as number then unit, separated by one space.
125 mL
